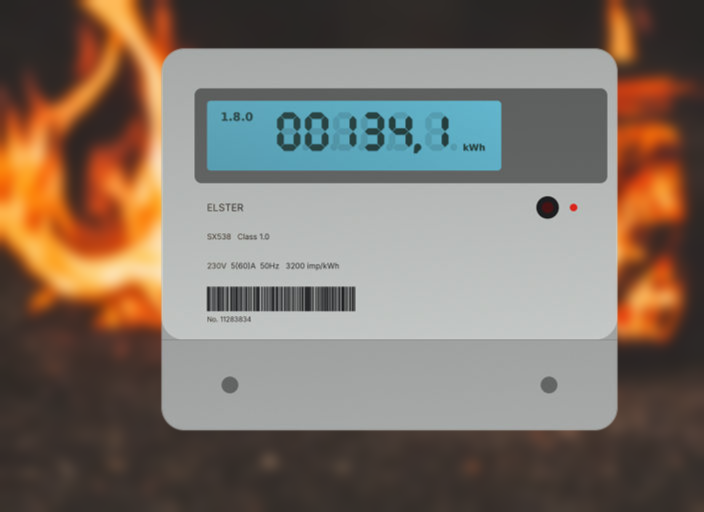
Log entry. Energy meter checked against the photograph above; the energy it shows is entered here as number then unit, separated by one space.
134.1 kWh
